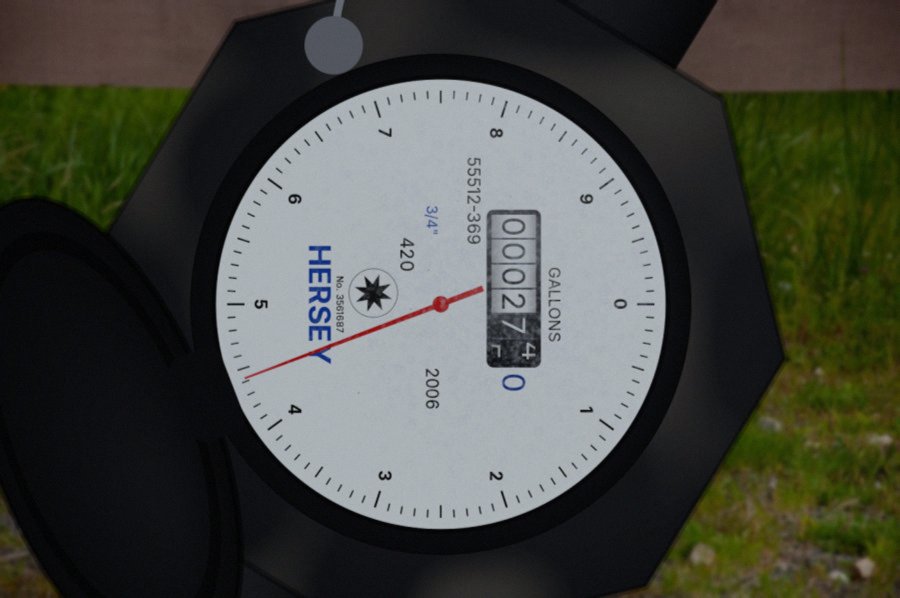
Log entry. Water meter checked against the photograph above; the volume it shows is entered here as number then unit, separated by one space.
2744.4 gal
